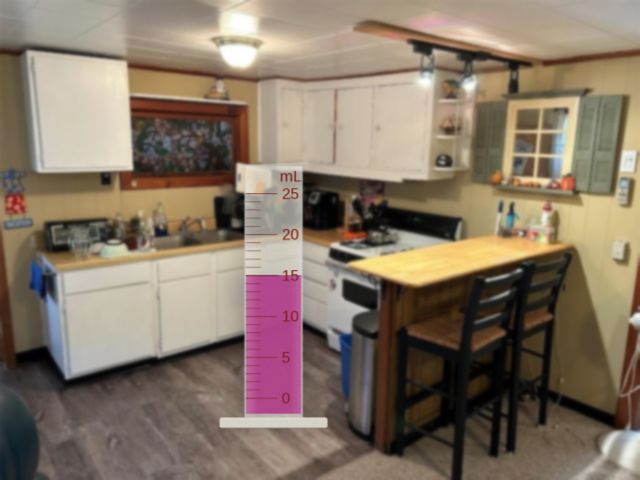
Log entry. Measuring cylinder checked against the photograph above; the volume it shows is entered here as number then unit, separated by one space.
15 mL
